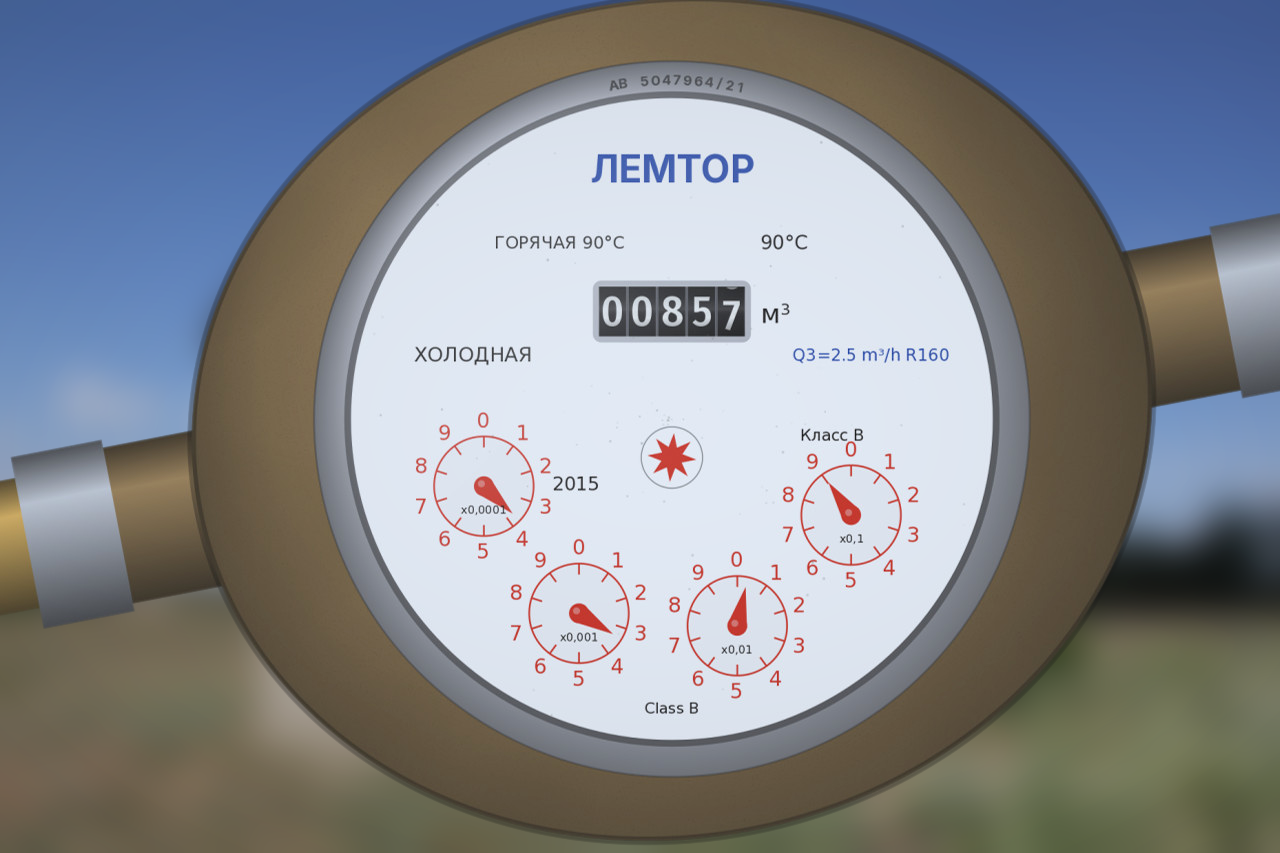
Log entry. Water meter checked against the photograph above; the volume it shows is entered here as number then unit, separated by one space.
856.9033 m³
